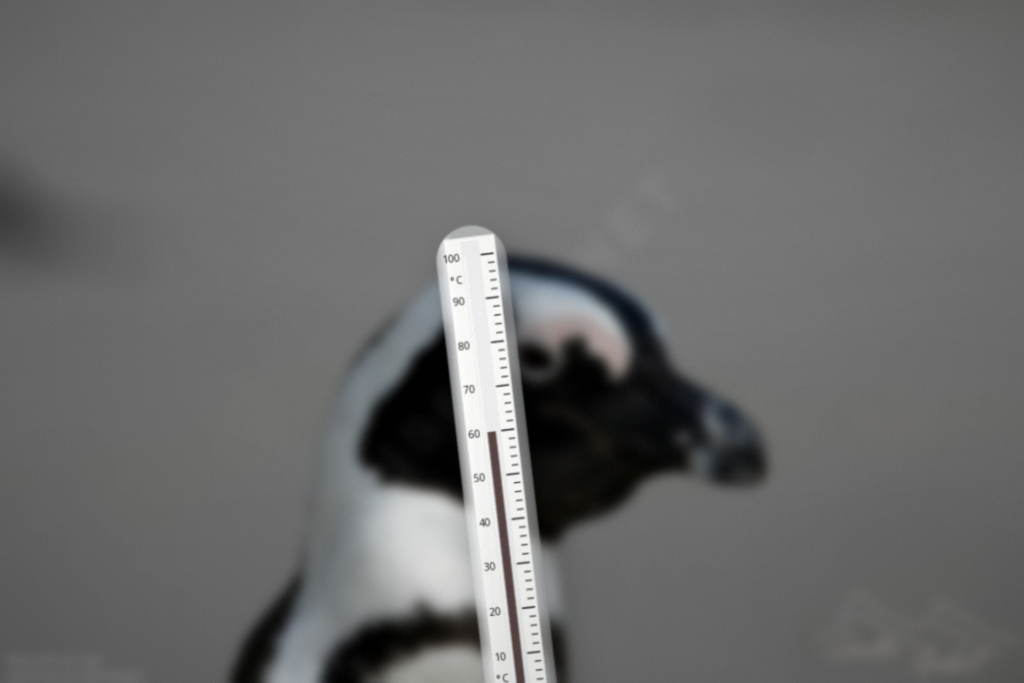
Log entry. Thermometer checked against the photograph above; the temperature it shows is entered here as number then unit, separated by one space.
60 °C
